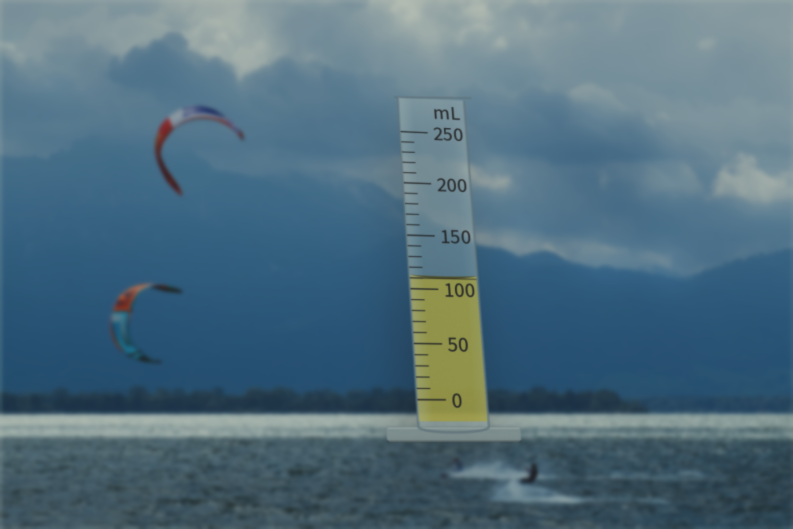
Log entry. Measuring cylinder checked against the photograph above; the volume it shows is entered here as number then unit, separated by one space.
110 mL
